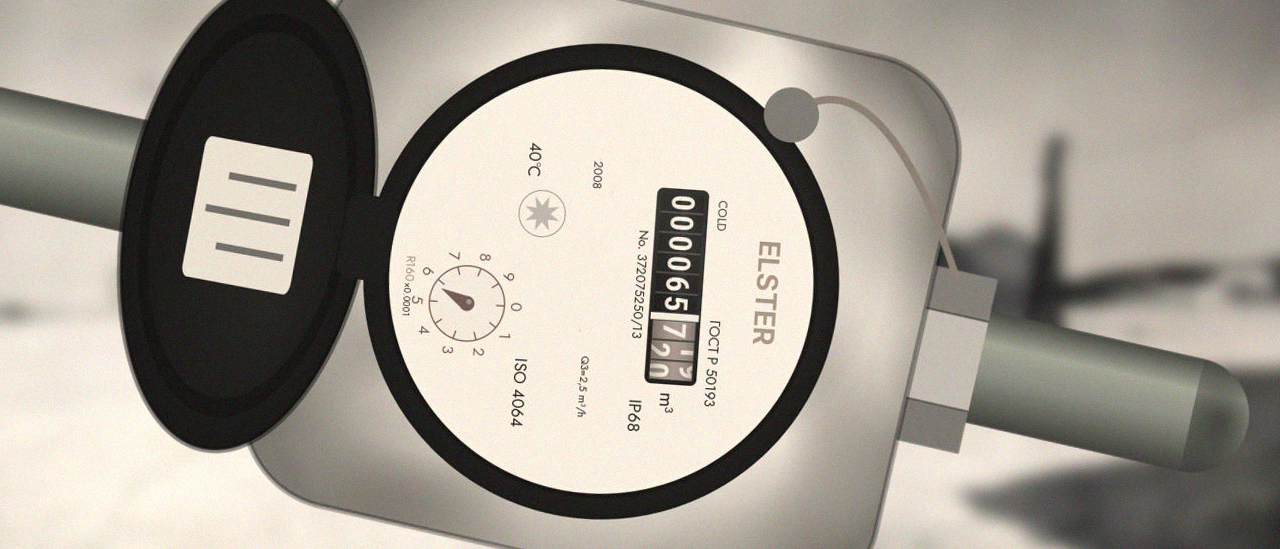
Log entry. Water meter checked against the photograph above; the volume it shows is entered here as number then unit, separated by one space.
65.7195 m³
